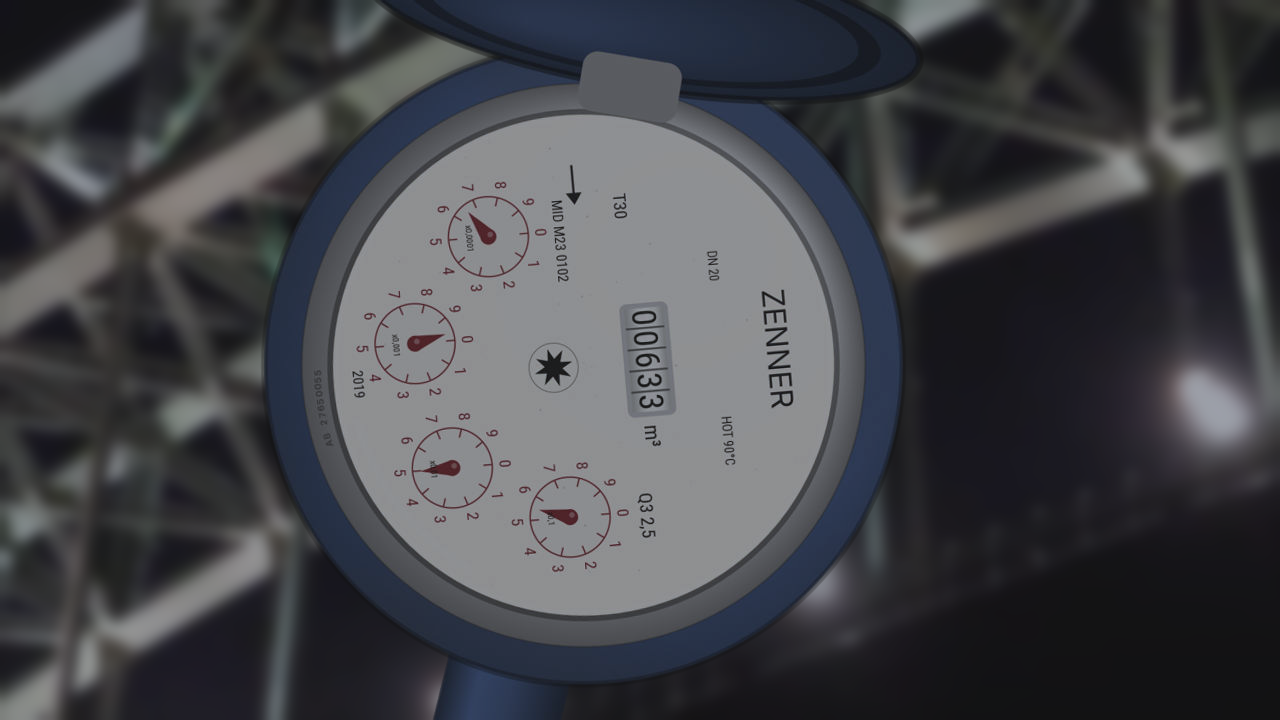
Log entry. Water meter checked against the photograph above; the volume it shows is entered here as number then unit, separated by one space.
633.5496 m³
